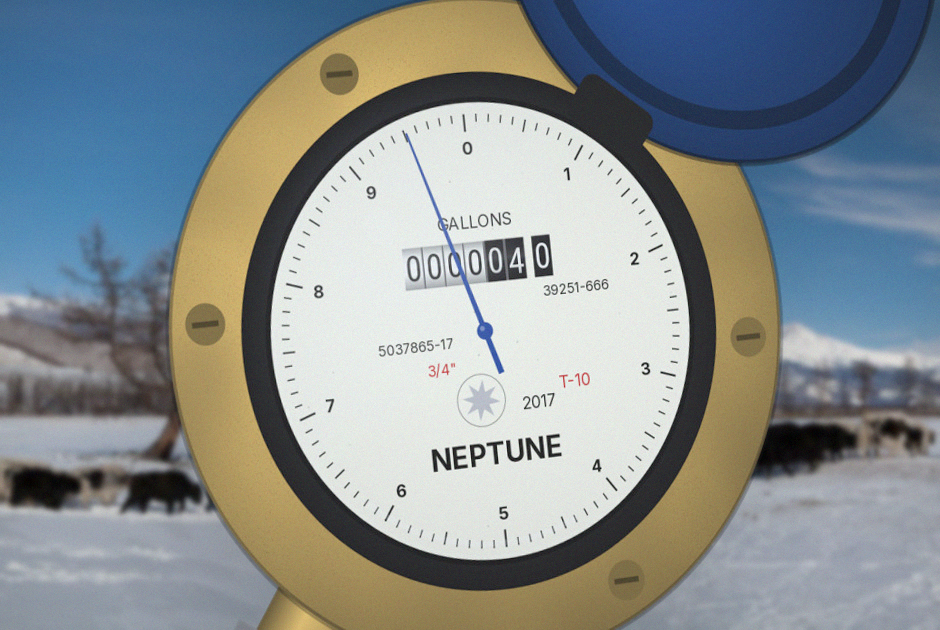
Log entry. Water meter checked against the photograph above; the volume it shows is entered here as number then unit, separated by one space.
39.5 gal
